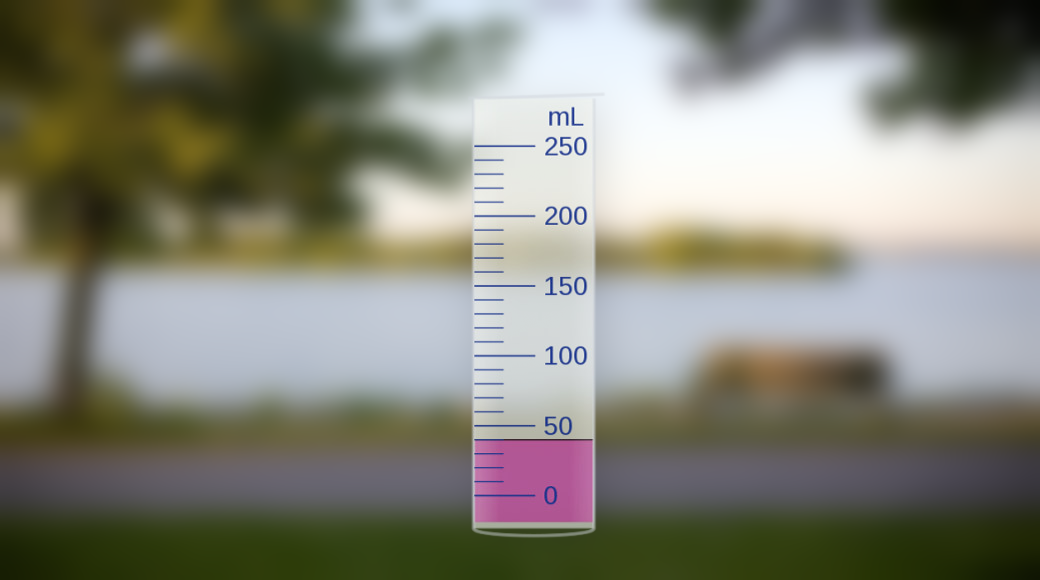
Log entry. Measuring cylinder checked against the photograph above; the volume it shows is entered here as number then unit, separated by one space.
40 mL
